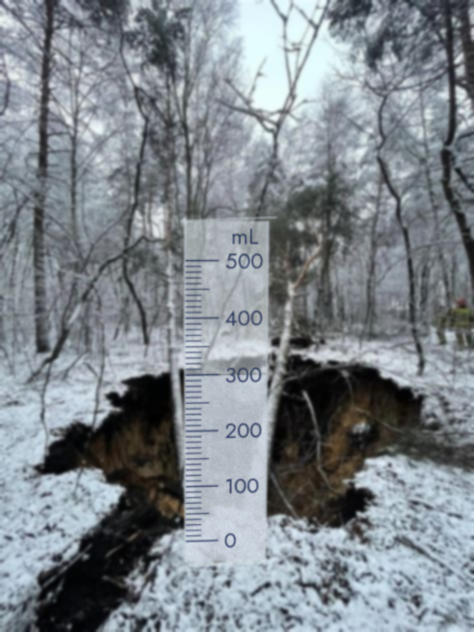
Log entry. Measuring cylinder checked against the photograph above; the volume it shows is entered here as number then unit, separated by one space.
300 mL
